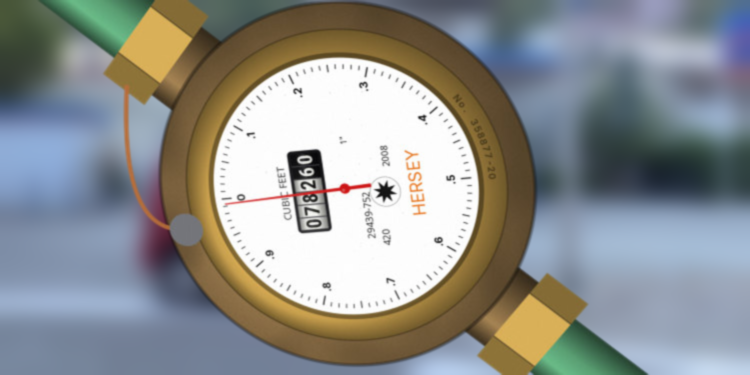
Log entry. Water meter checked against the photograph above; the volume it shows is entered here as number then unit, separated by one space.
78259.99 ft³
